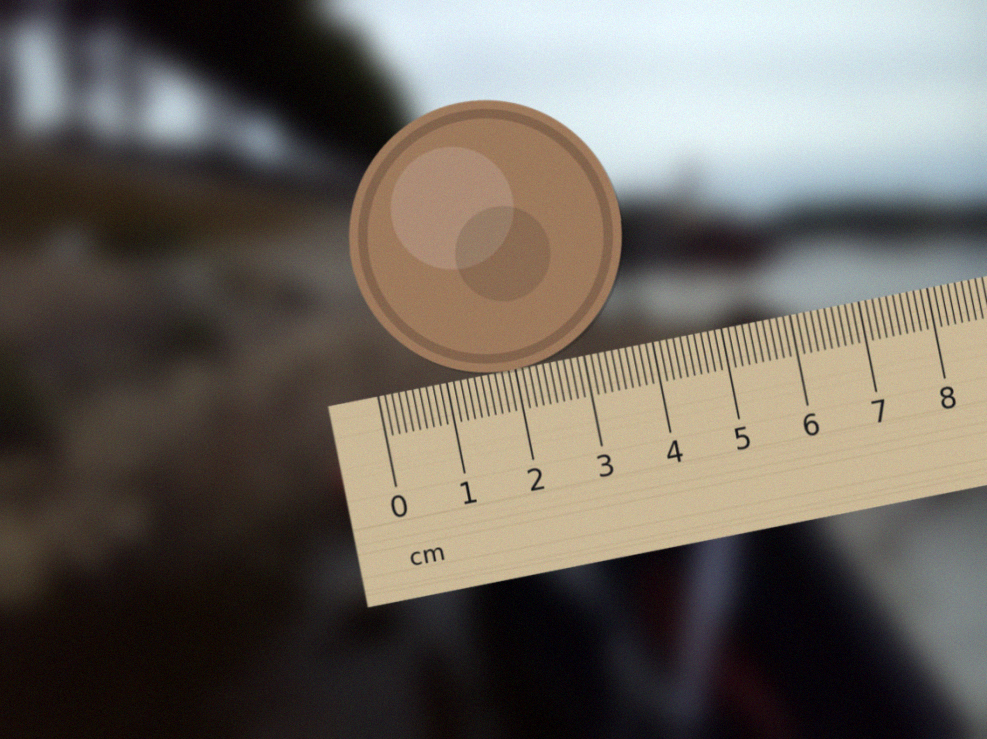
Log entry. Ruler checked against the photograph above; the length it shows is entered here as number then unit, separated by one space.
3.9 cm
